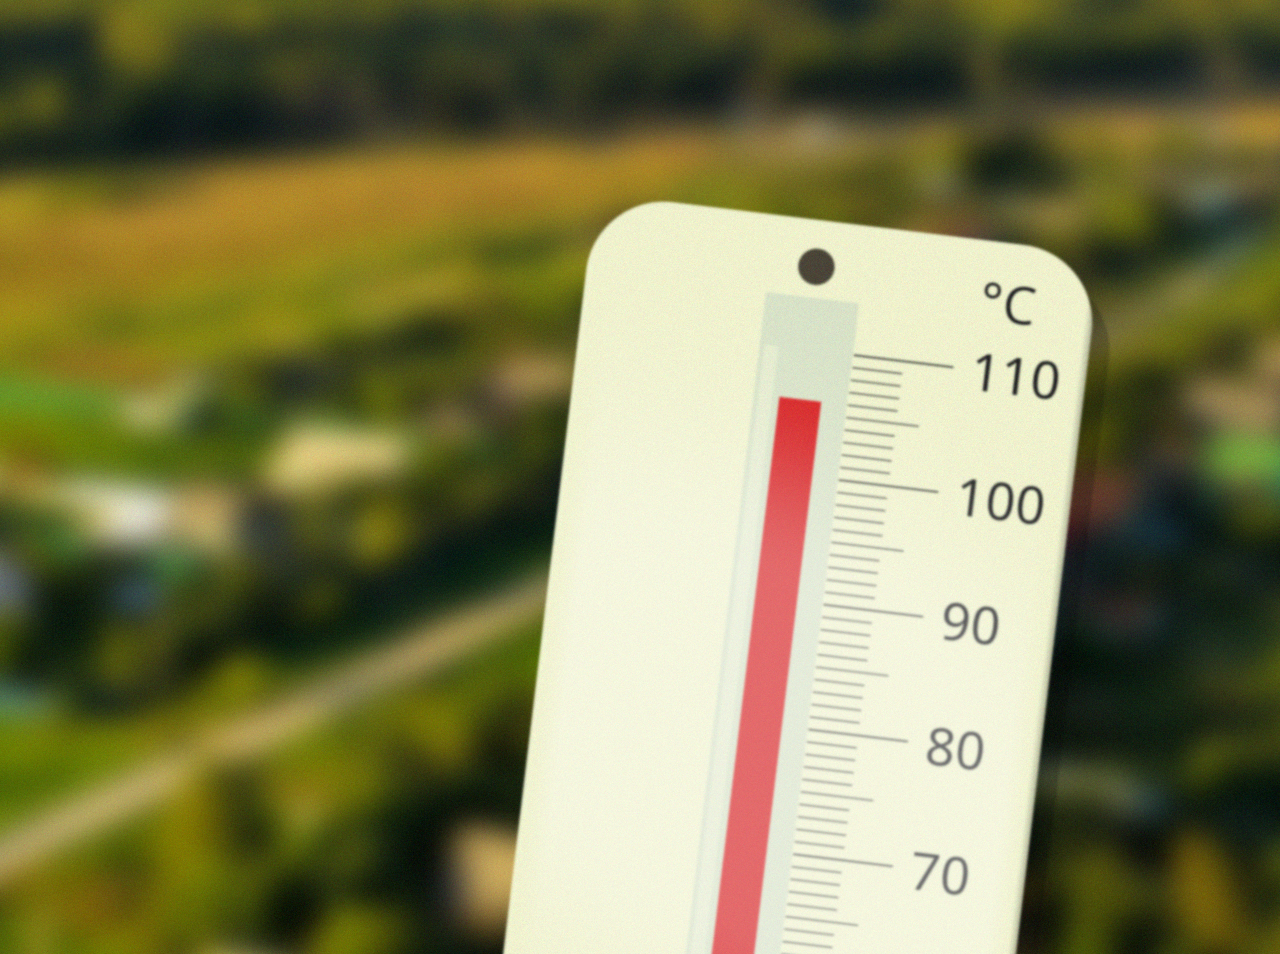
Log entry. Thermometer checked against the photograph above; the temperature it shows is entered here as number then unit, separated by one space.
106 °C
